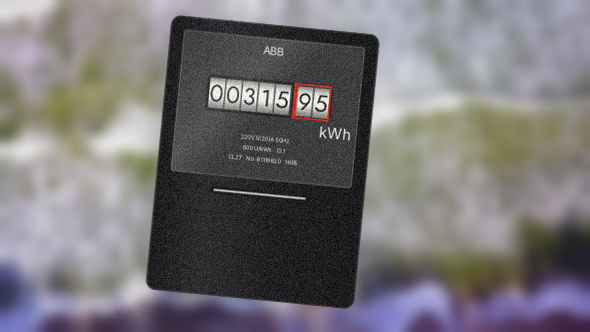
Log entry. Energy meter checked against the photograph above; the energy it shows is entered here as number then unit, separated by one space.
315.95 kWh
